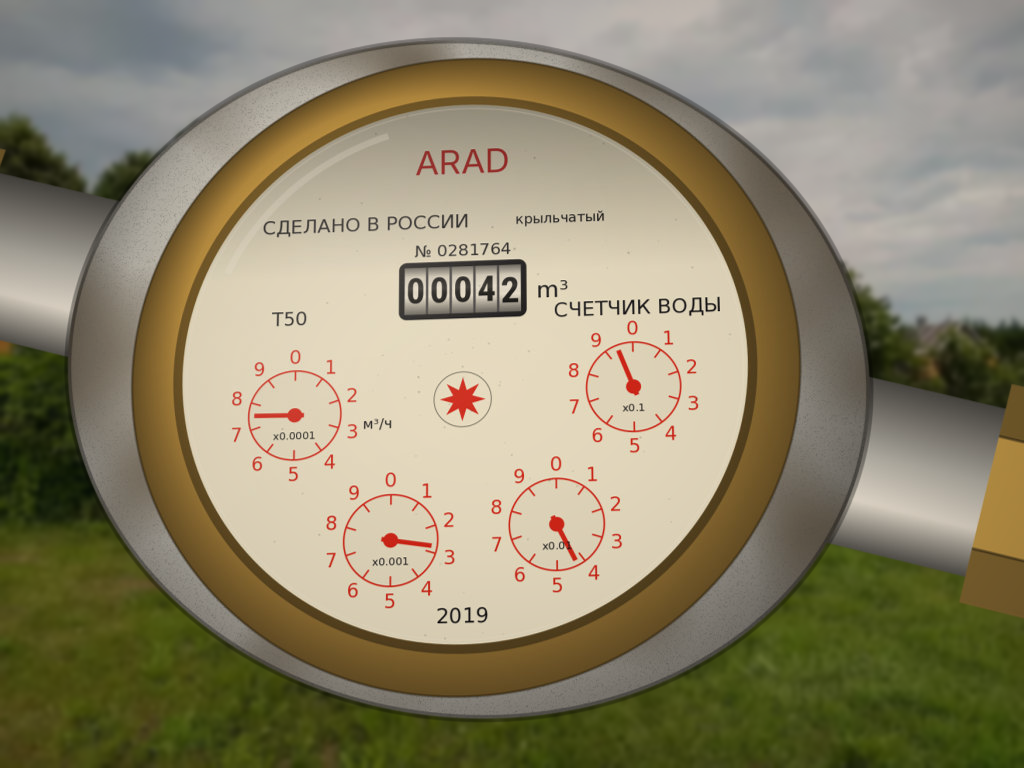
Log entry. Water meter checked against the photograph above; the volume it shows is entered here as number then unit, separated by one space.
41.9427 m³
